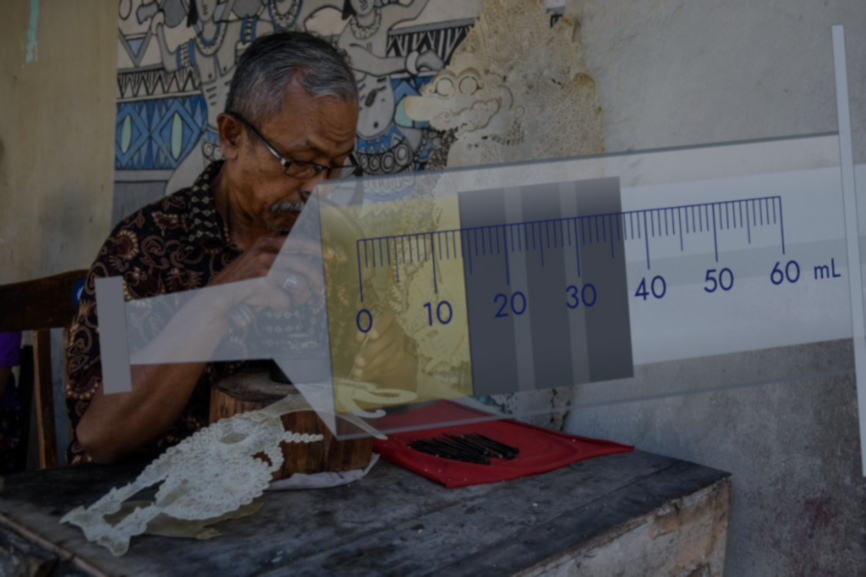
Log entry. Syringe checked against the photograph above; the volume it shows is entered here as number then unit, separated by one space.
14 mL
